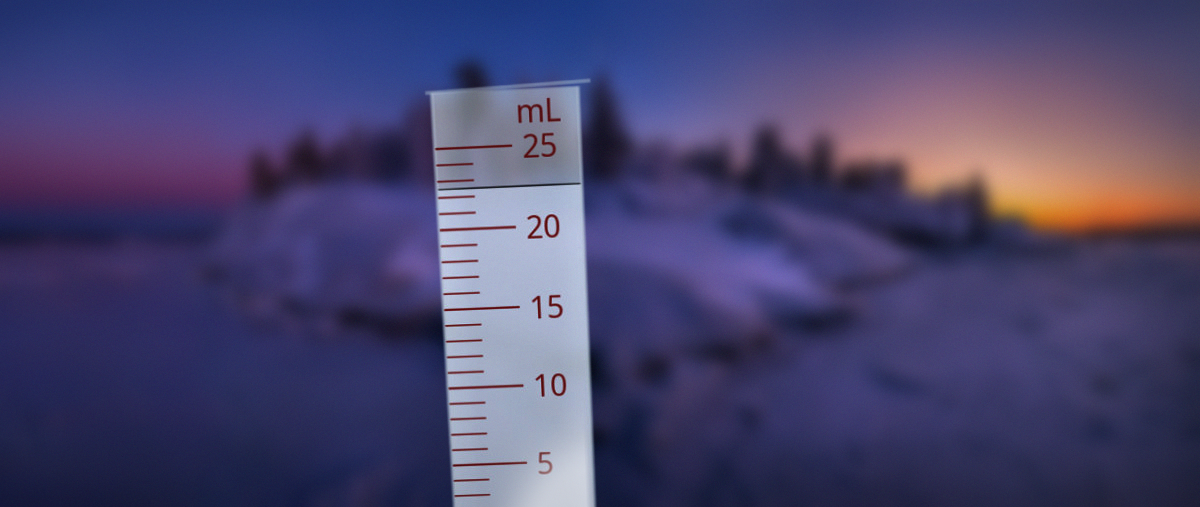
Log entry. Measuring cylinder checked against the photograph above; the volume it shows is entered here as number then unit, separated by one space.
22.5 mL
